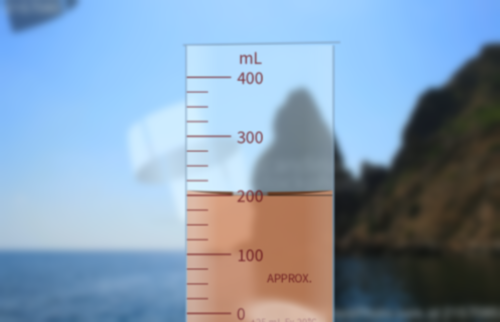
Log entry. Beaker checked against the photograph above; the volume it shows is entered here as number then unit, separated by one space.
200 mL
